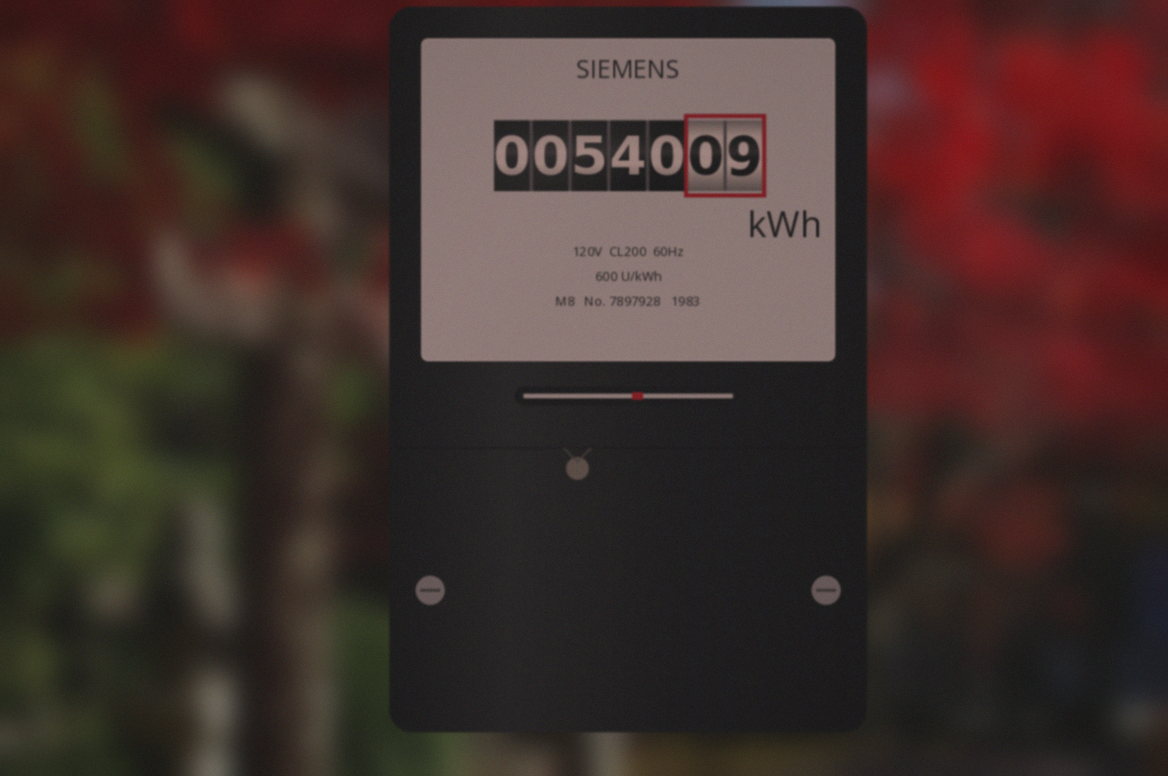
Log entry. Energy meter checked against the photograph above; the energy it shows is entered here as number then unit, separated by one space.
540.09 kWh
